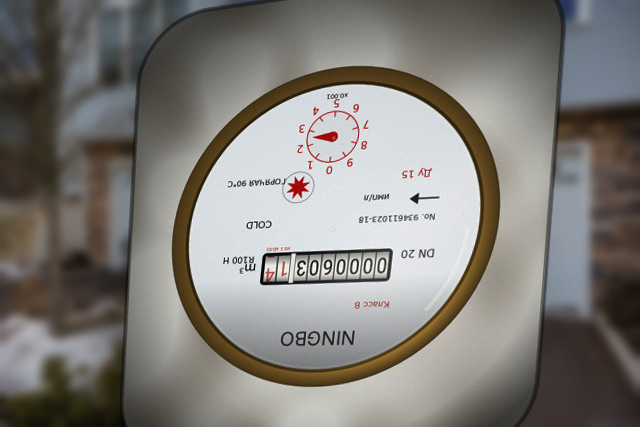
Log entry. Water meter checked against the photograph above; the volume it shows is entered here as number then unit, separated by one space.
603.142 m³
